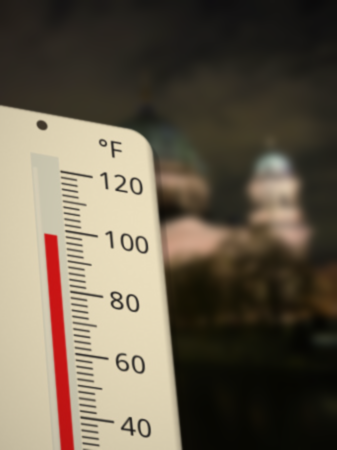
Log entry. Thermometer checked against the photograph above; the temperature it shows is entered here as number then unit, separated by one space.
98 °F
